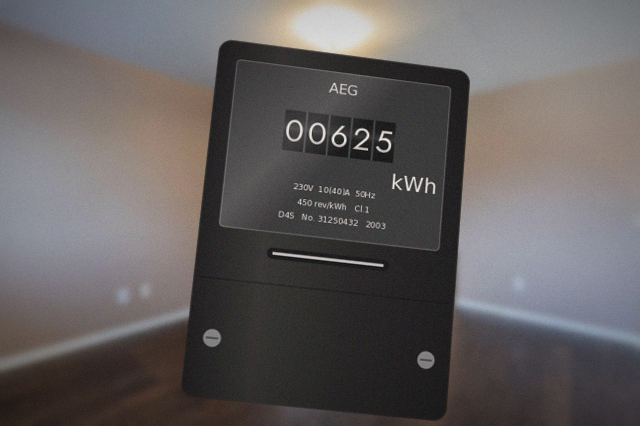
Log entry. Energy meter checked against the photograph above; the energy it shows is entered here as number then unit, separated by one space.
625 kWh
